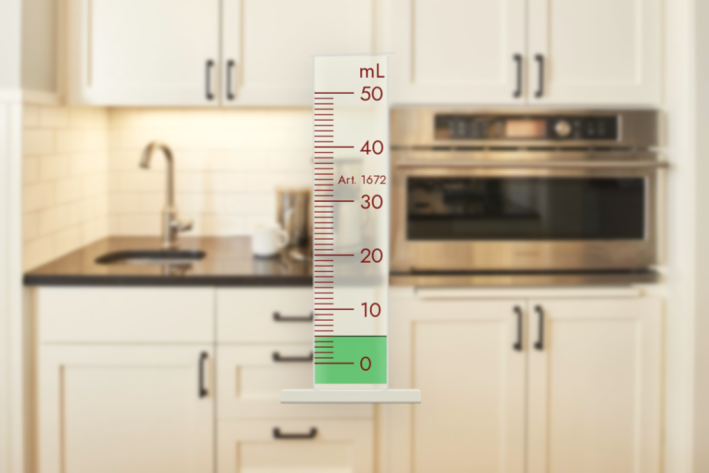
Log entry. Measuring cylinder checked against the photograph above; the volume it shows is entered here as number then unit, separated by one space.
5 mL
